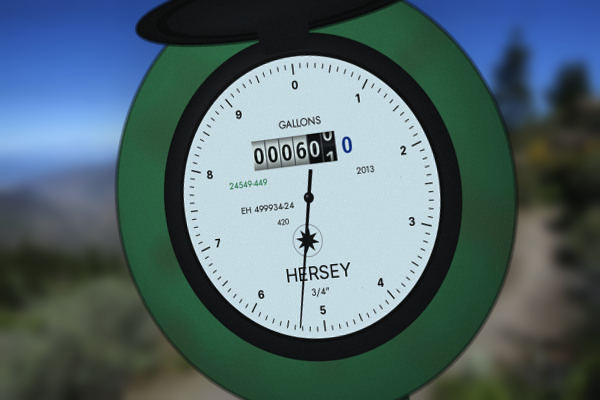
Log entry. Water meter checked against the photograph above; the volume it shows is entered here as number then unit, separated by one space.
6005.3 gal
